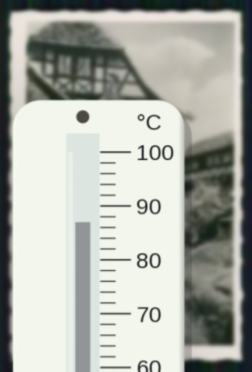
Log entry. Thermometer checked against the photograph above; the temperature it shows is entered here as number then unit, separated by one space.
87 °C
